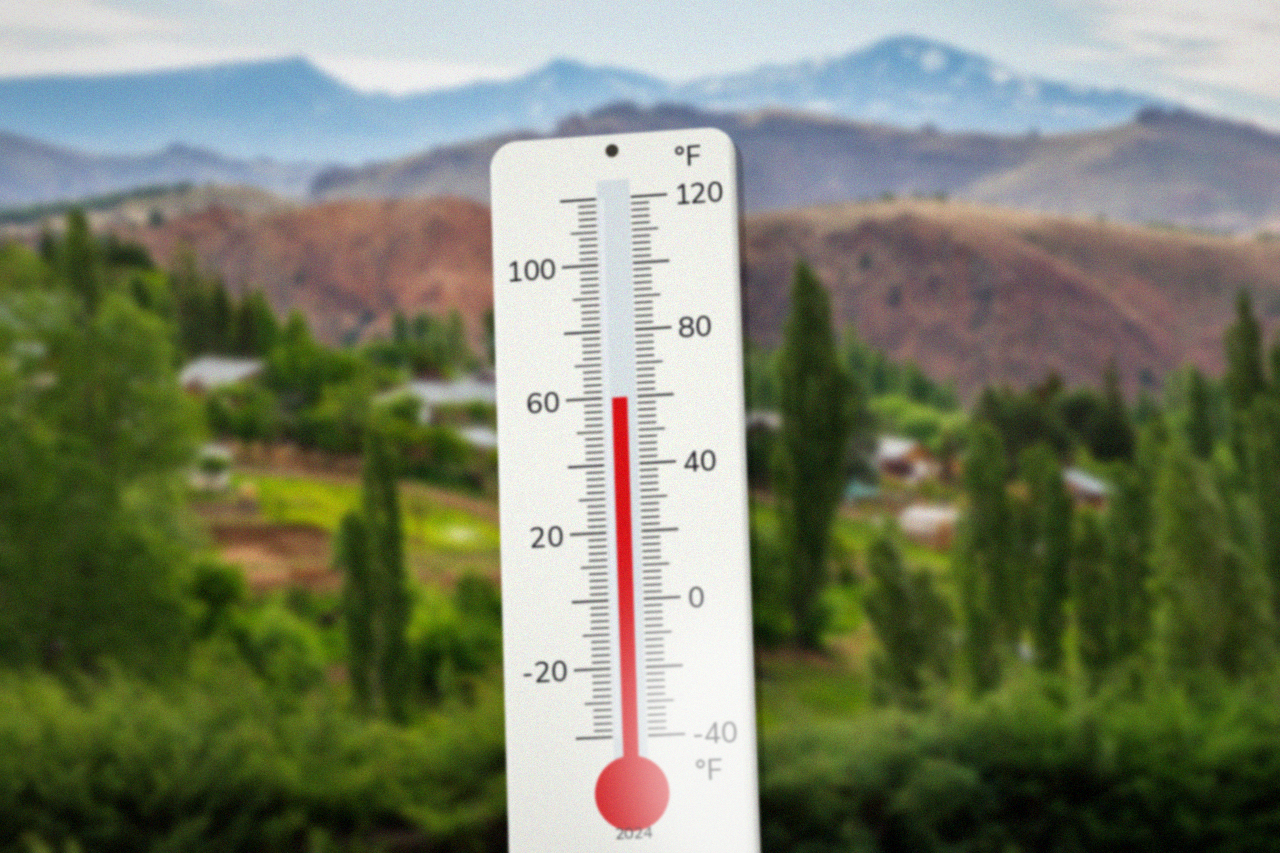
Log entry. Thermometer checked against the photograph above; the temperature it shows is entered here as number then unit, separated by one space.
60 °F
